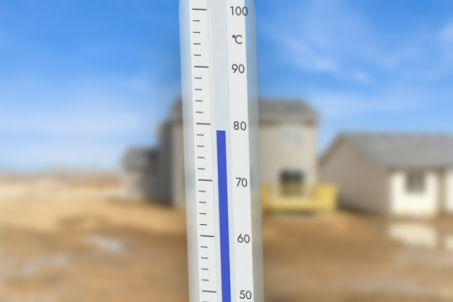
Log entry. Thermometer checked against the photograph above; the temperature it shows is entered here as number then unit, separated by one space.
79 °C
